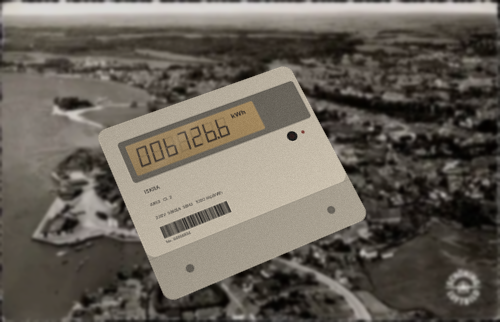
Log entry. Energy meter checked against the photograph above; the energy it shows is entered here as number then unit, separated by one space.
6726.6 kWh
